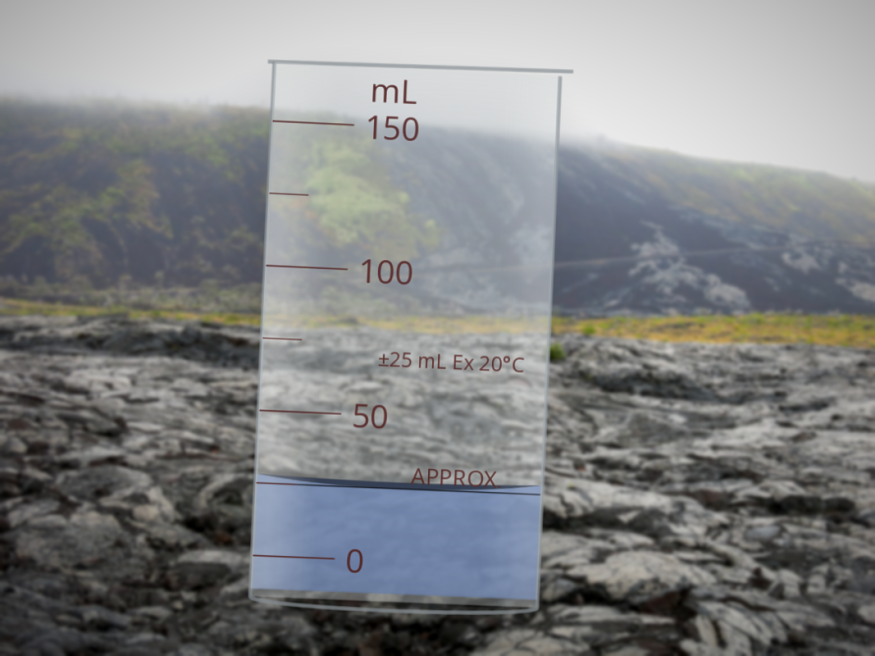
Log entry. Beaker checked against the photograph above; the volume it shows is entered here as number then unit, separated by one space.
25 mL
